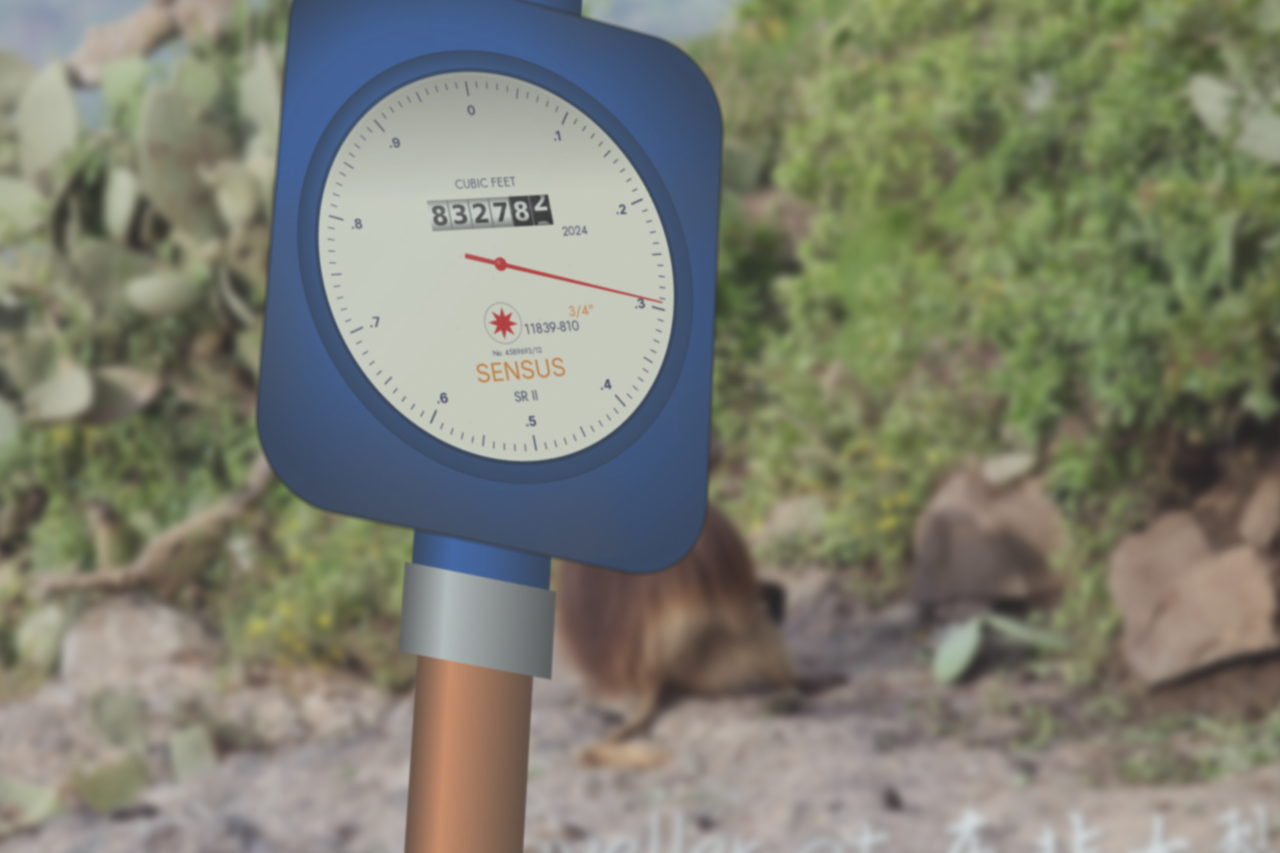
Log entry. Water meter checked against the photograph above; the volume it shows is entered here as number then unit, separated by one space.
832782.29 ft³
